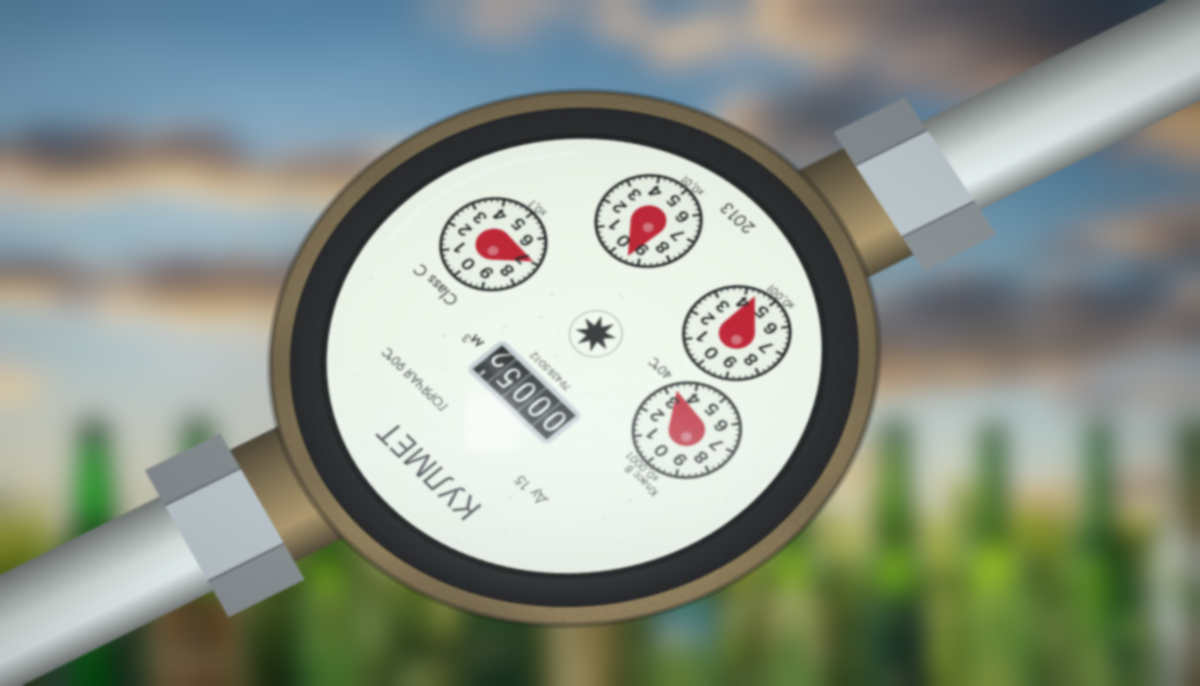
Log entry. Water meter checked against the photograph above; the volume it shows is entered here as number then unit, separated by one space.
51.6943 m³
